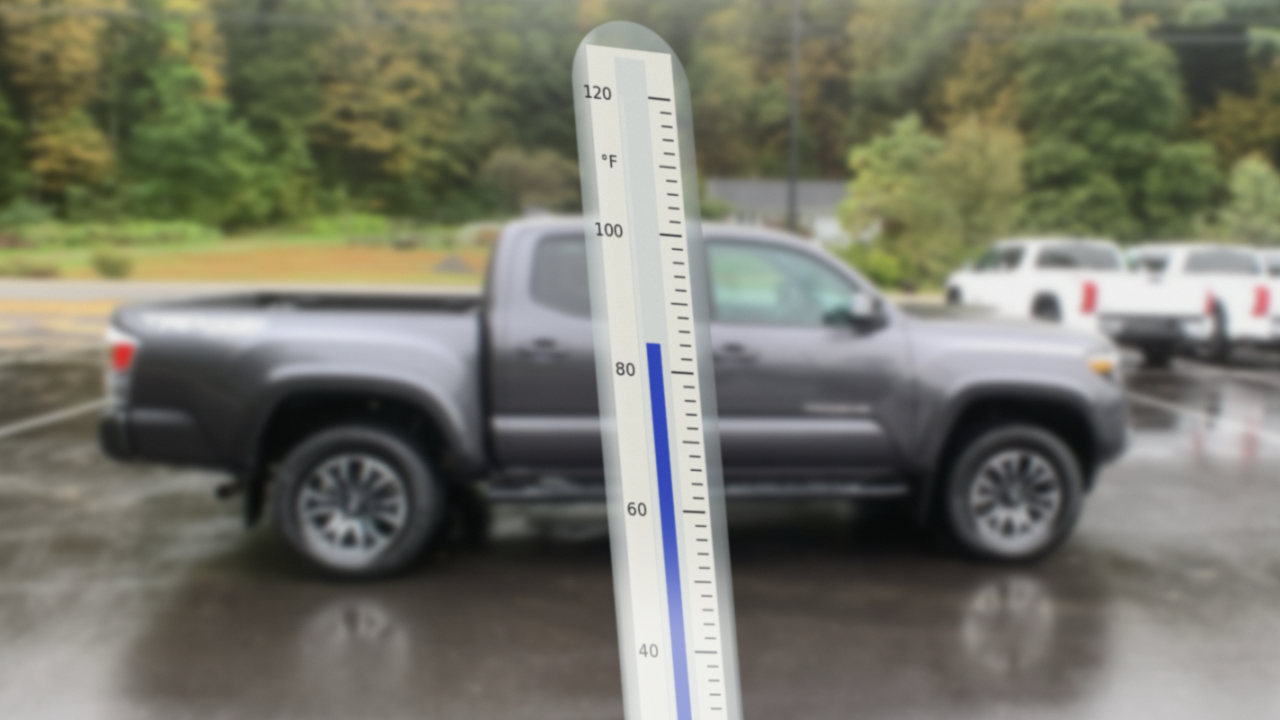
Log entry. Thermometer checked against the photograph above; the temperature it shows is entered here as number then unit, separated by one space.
84 °F
